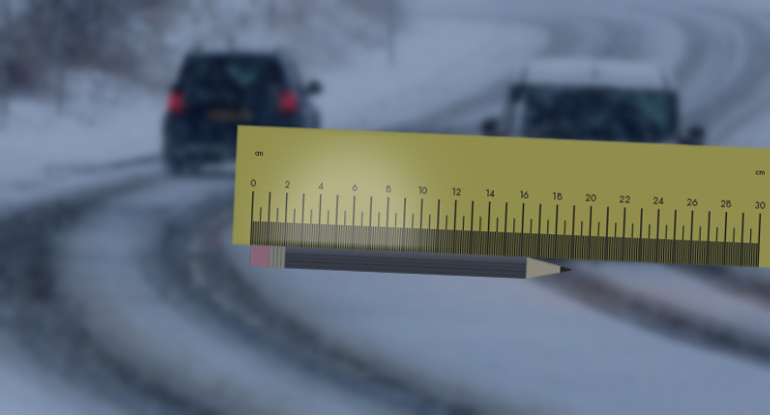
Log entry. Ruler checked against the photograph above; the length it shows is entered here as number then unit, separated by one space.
19 cm
